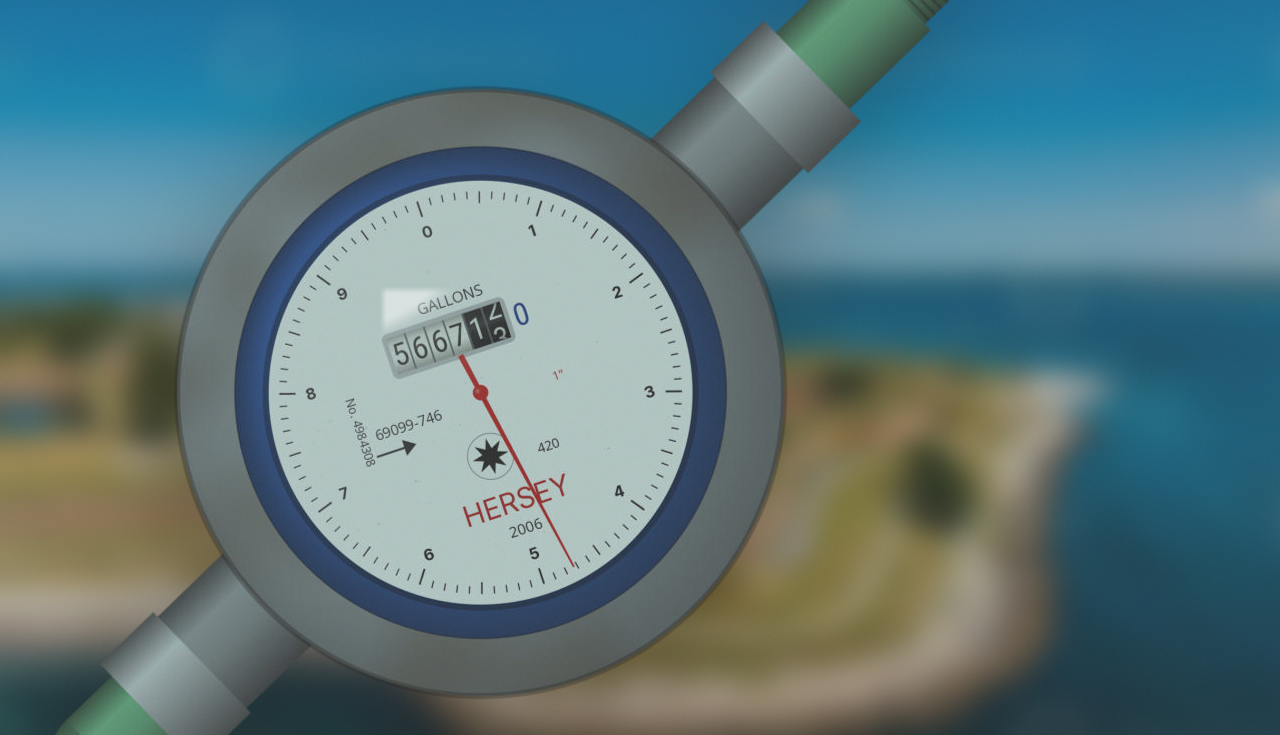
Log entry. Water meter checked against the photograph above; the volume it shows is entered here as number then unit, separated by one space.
5667124.7 gal
